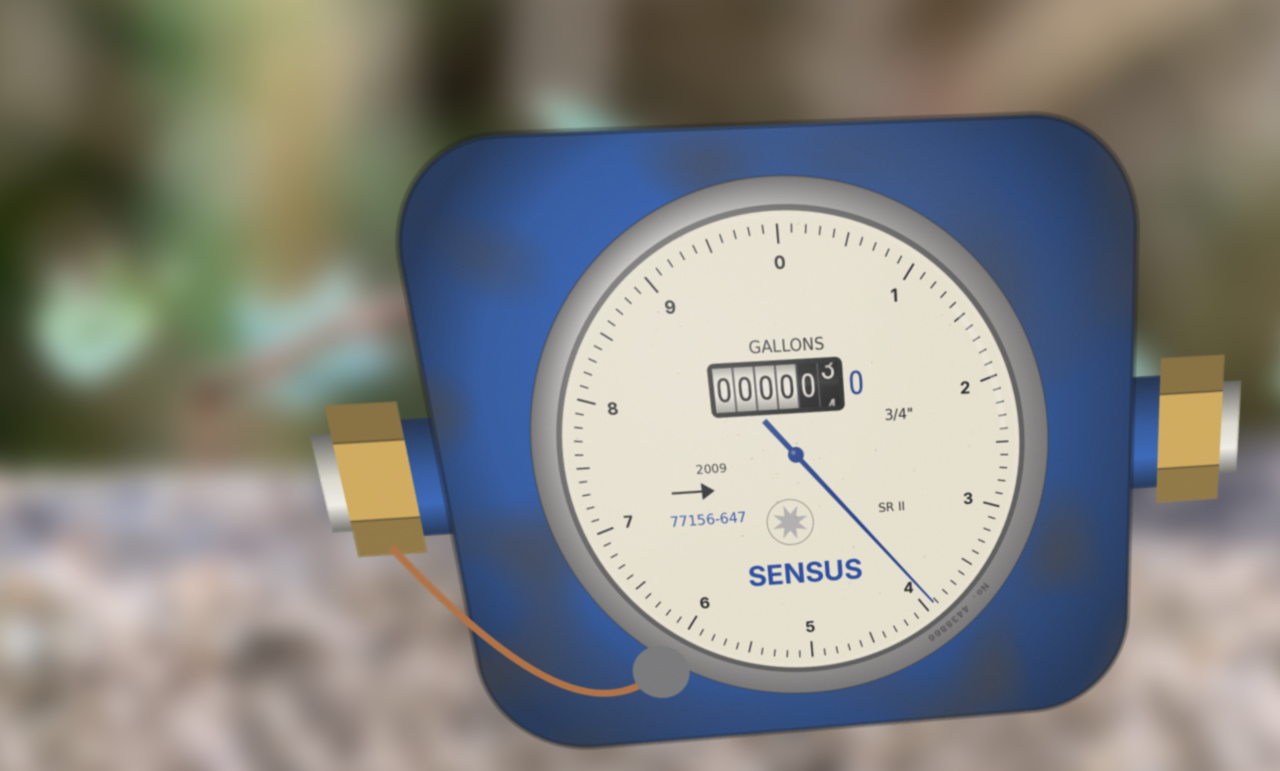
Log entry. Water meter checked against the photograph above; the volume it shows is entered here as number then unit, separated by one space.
33.9 gal
